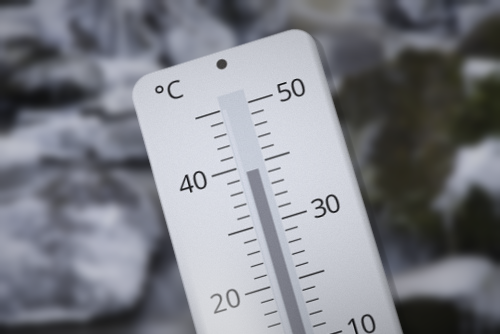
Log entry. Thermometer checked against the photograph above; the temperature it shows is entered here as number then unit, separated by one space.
39 °C
